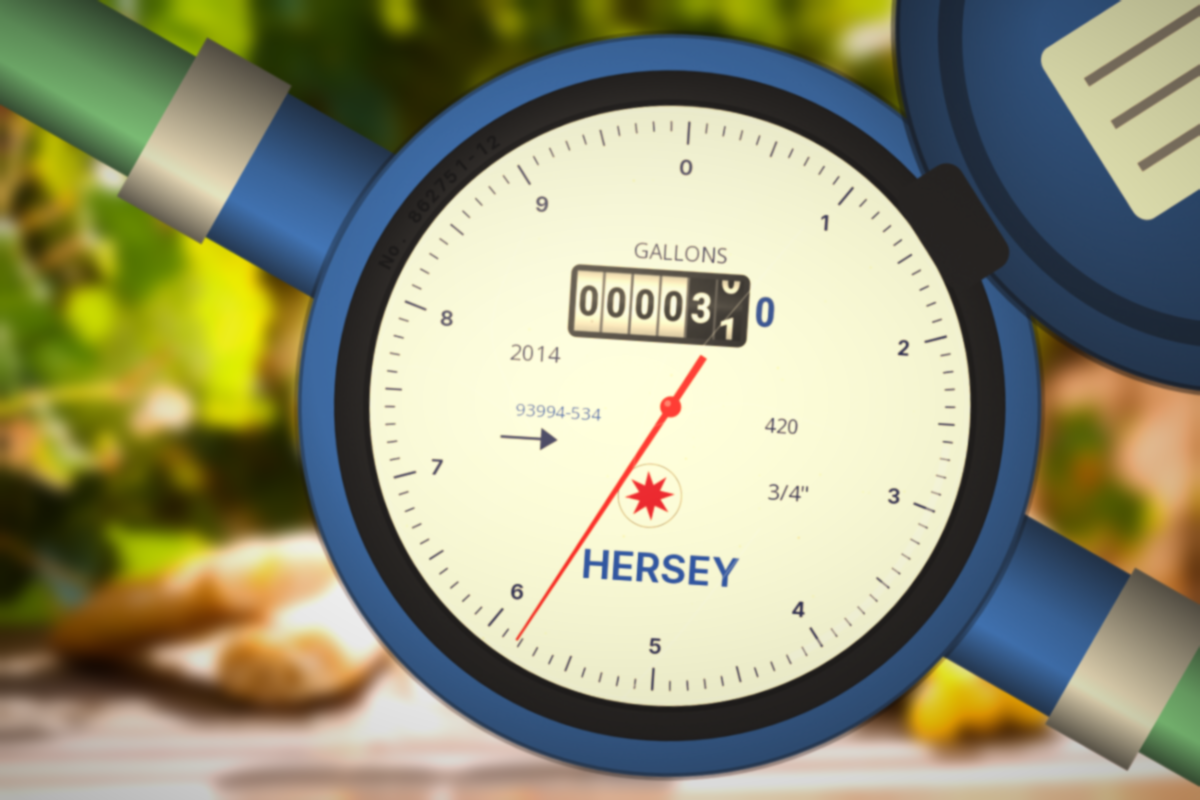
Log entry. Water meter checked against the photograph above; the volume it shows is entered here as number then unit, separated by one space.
305.8 gal
